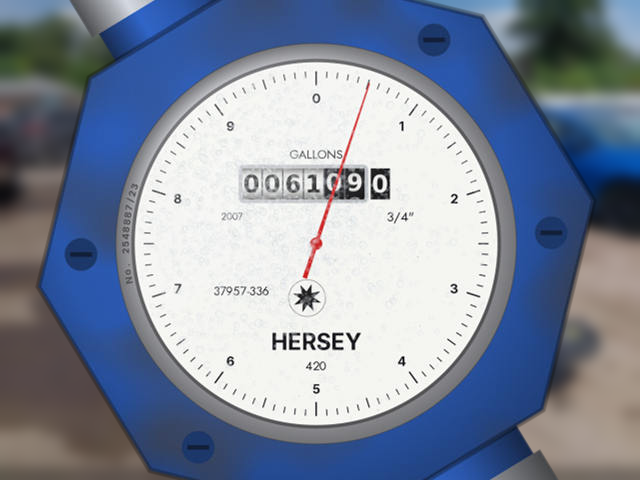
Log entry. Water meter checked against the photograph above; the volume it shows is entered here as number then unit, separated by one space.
61090.5 gal
